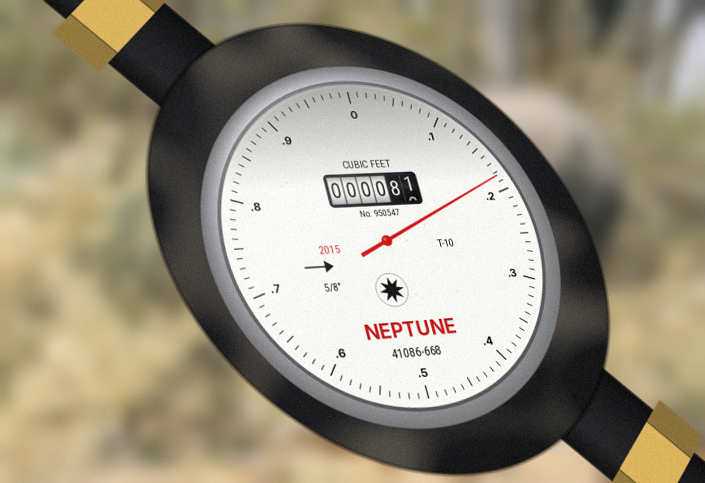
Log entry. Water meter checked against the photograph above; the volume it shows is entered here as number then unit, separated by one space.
81.18 ft³
